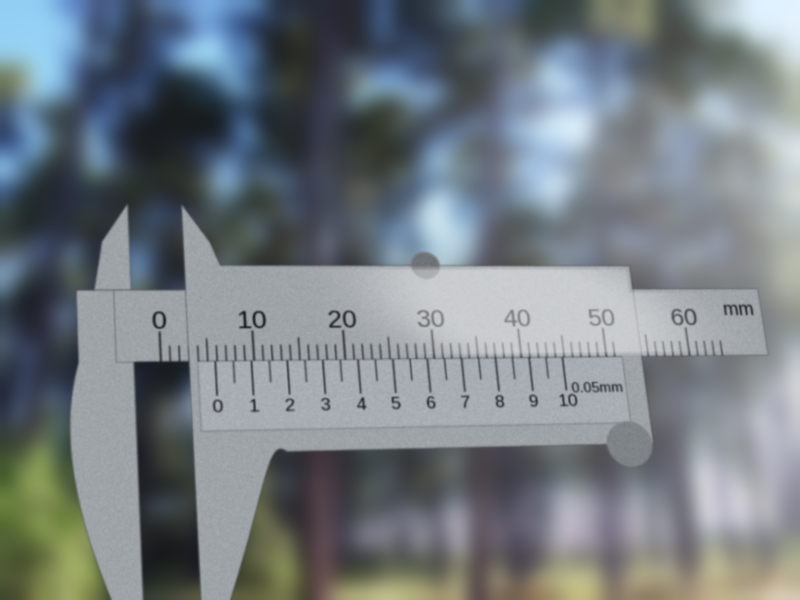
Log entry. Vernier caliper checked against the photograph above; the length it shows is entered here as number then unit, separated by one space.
5.8 mm
